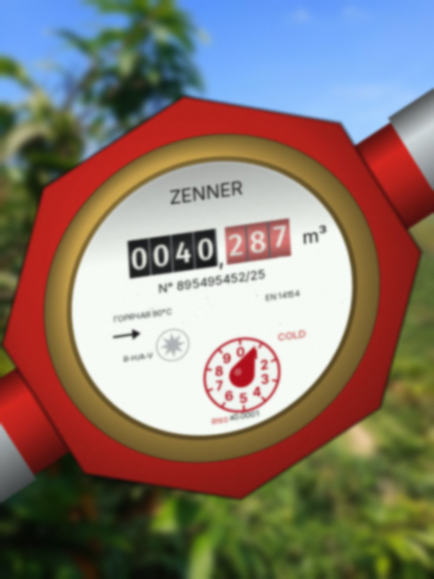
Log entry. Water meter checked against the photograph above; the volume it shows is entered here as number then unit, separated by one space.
40.2870 m³
